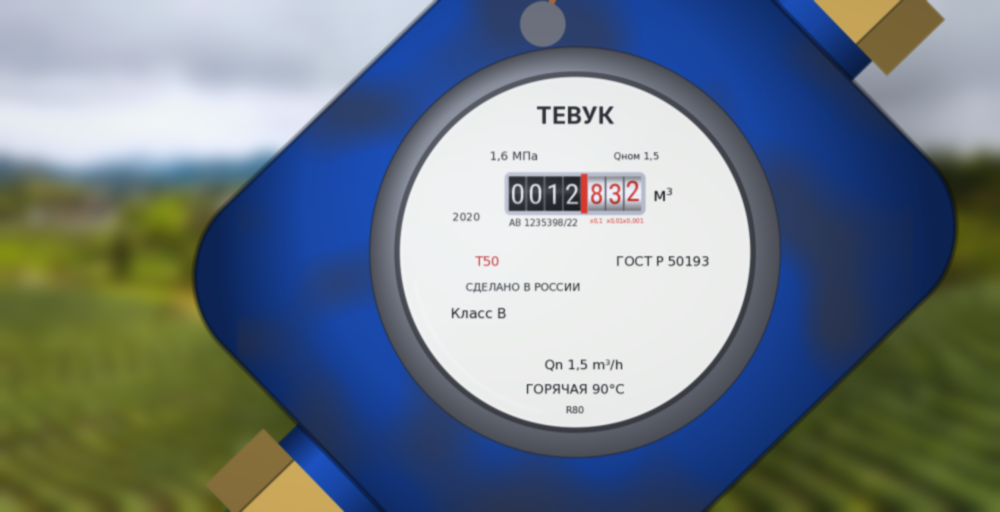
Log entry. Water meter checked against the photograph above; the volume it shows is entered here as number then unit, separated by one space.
12.832 m³
